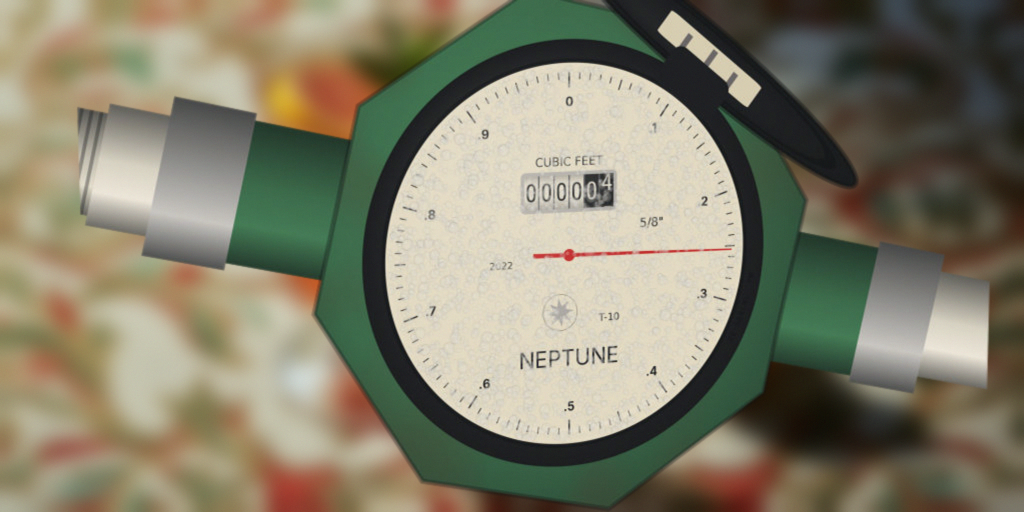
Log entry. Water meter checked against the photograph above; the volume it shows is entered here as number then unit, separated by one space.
4.25 ft³
